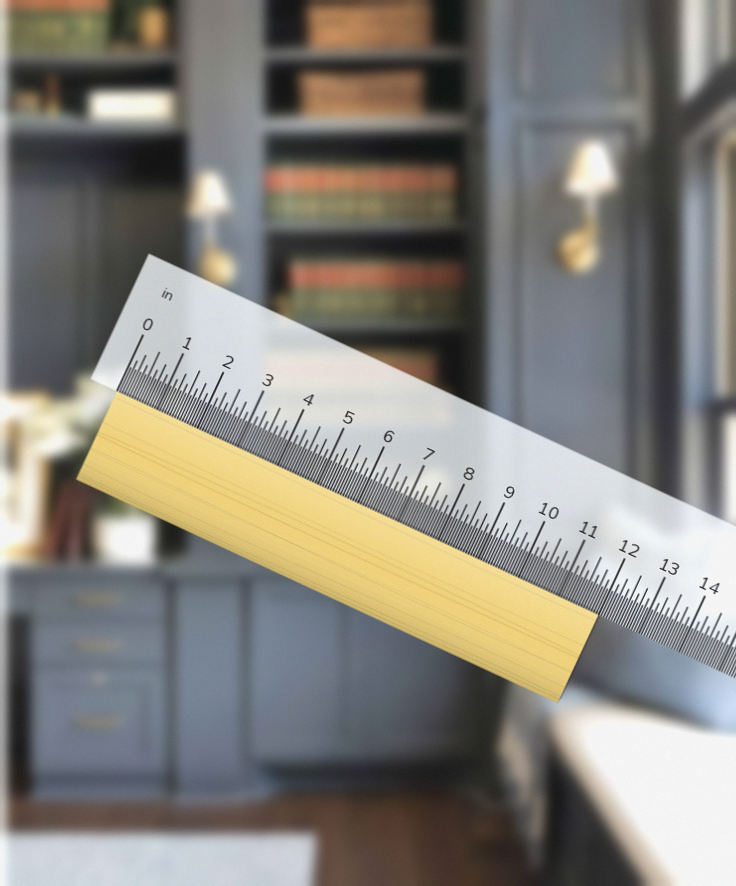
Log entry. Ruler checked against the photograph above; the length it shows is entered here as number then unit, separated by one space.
12 in
